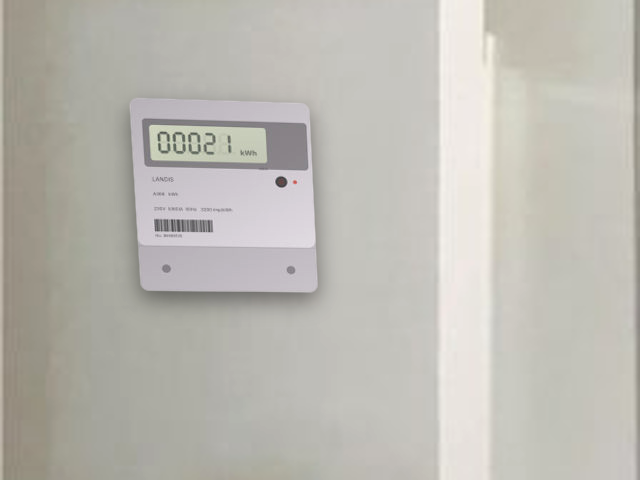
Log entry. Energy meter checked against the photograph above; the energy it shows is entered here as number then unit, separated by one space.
21 kWh
